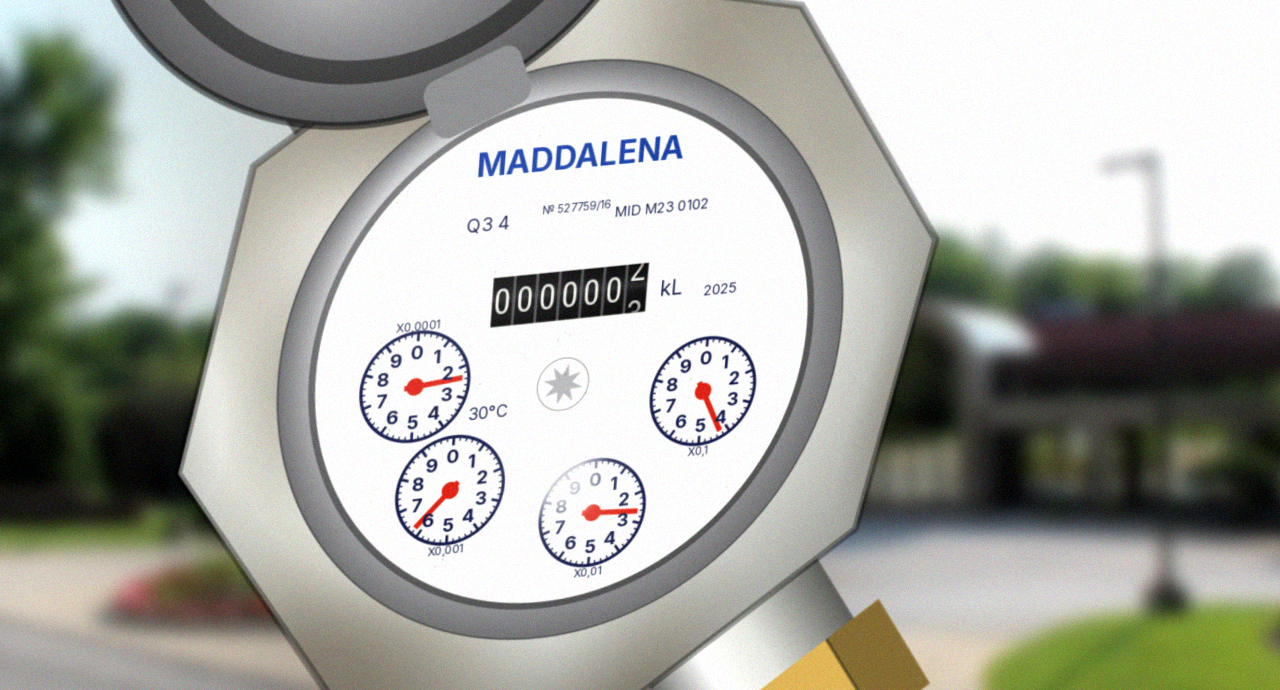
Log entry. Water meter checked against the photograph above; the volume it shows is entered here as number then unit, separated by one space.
2.4262 kL
